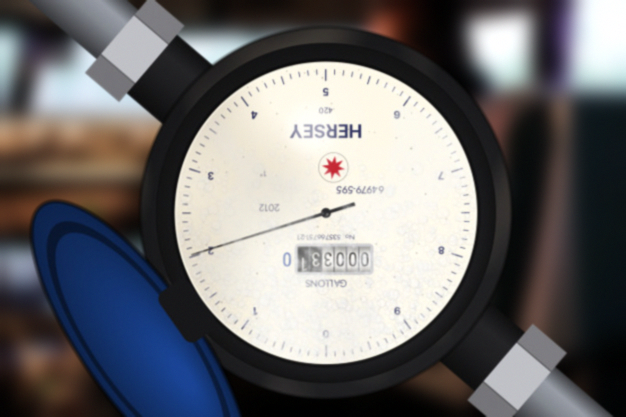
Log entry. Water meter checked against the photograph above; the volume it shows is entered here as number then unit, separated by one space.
3312.0 gal
